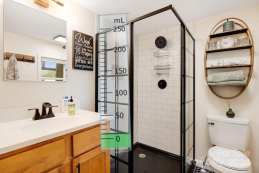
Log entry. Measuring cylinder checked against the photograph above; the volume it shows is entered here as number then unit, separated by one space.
10 mL
